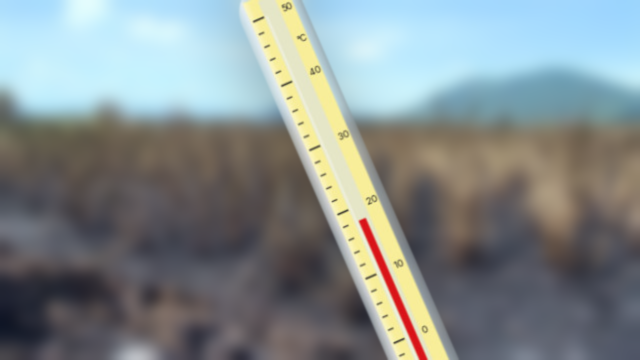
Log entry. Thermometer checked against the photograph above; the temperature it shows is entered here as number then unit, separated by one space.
18 °C
